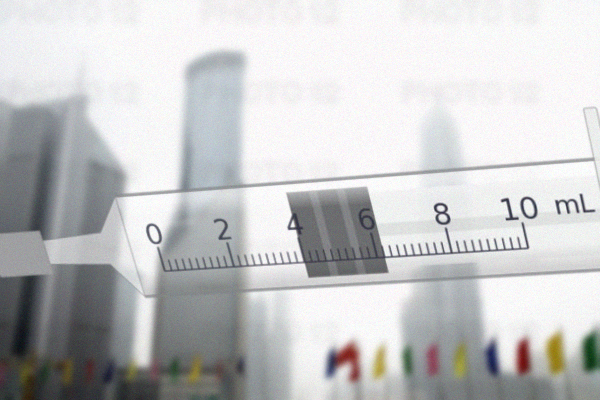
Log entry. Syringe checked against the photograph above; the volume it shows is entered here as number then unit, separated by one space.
4 mL
